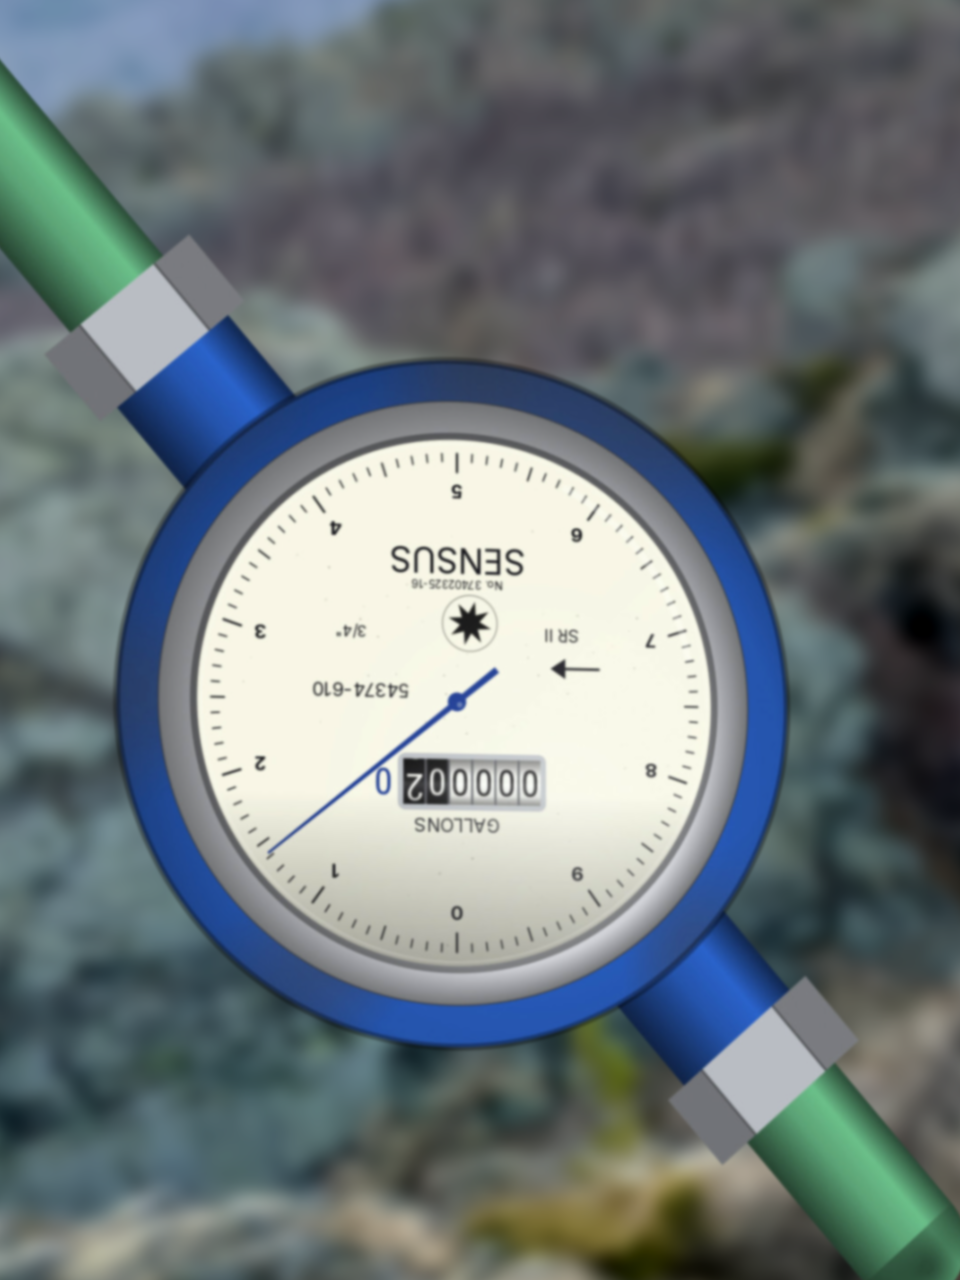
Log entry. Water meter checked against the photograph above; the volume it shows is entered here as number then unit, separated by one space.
21.4 gal
